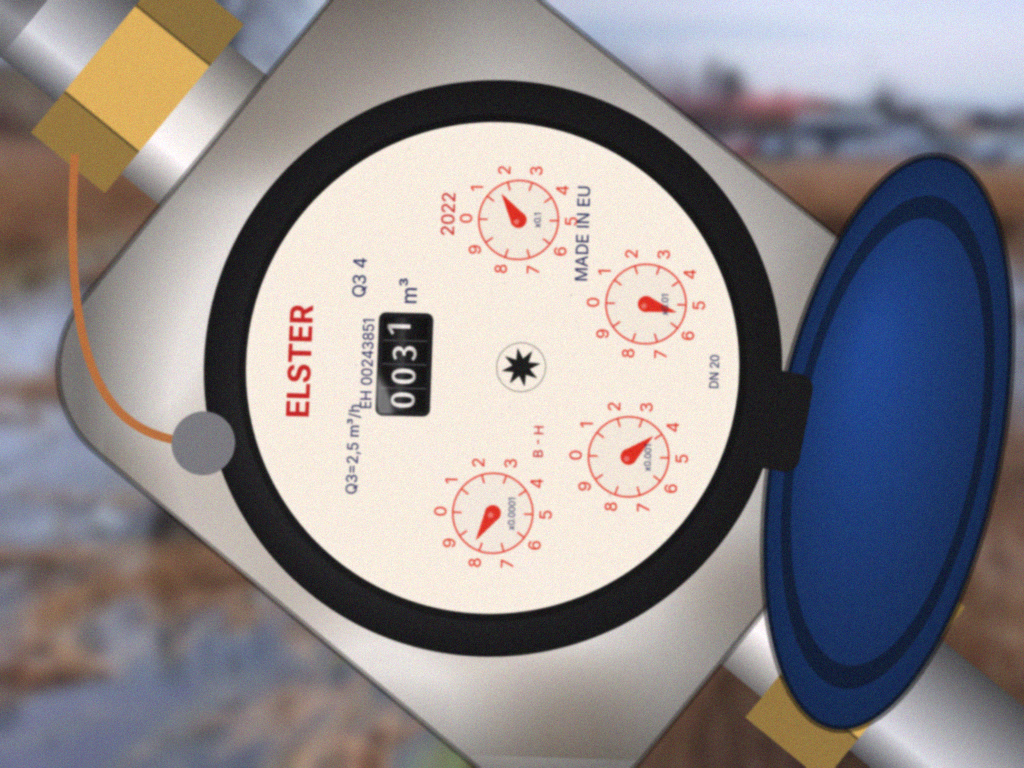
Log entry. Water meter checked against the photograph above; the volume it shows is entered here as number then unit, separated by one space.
31.1538 m³
